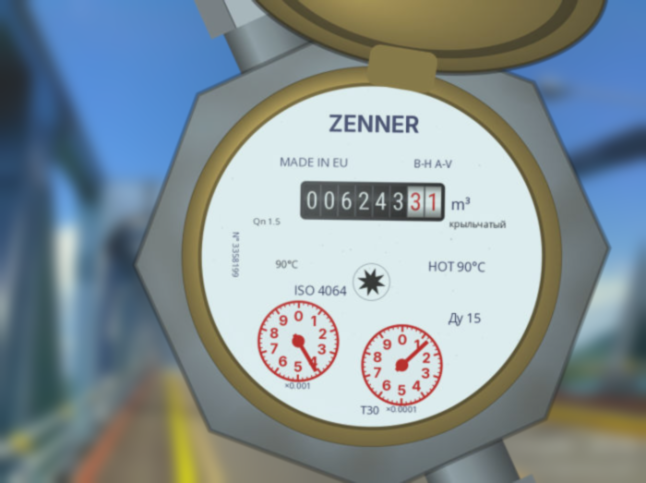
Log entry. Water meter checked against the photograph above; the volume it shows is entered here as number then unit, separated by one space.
6243.3141 m³
